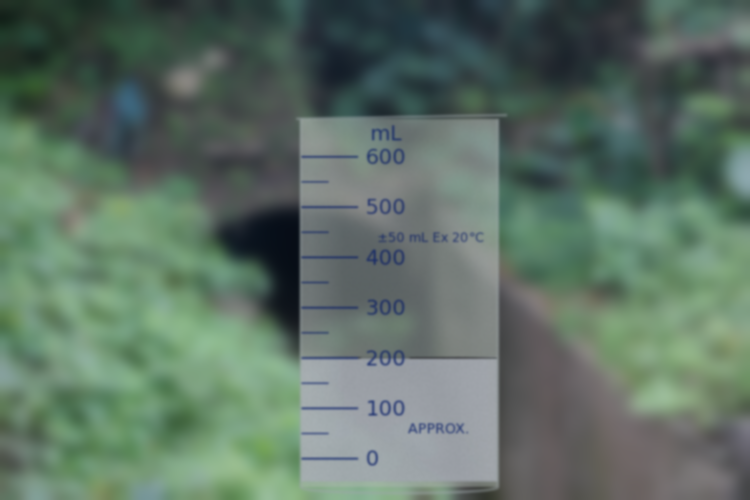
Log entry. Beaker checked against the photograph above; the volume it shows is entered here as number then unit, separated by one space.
200 mL
